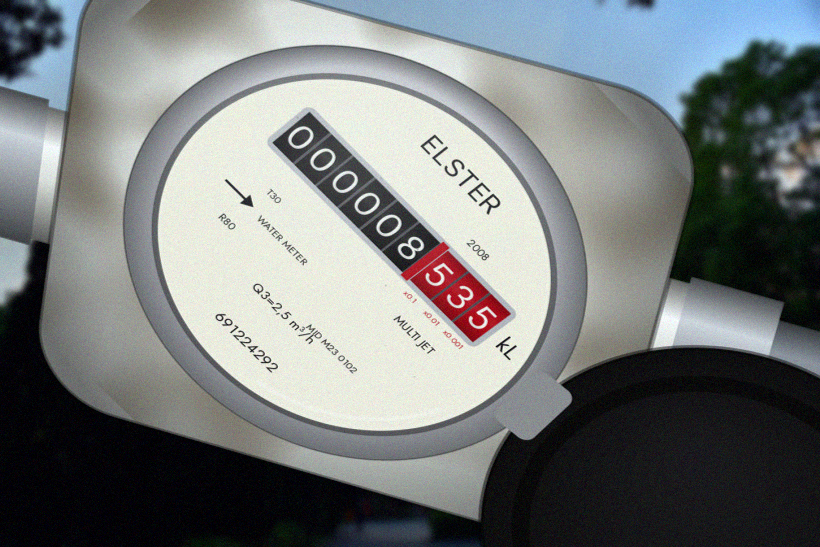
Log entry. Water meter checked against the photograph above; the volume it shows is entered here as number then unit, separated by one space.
8.535 kL
